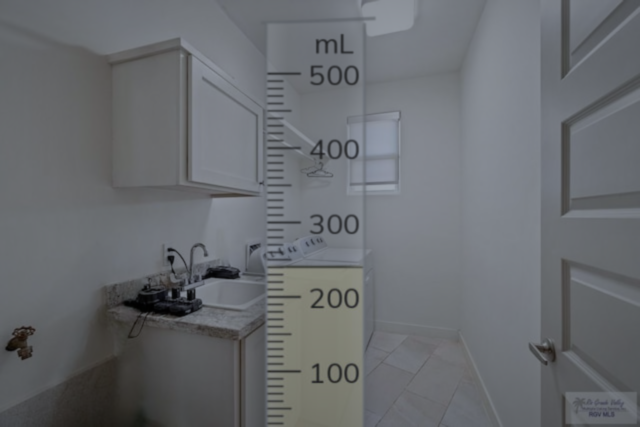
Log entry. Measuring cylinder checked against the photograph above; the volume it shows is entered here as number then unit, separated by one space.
240 mL
